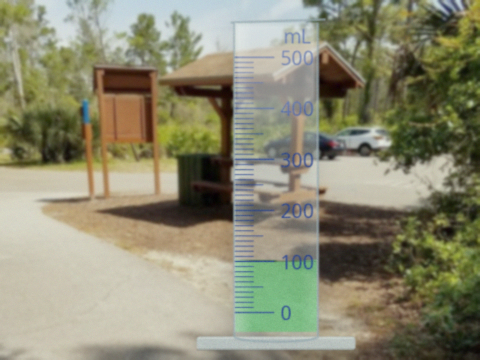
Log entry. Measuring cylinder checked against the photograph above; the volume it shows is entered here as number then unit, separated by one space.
100 mL
